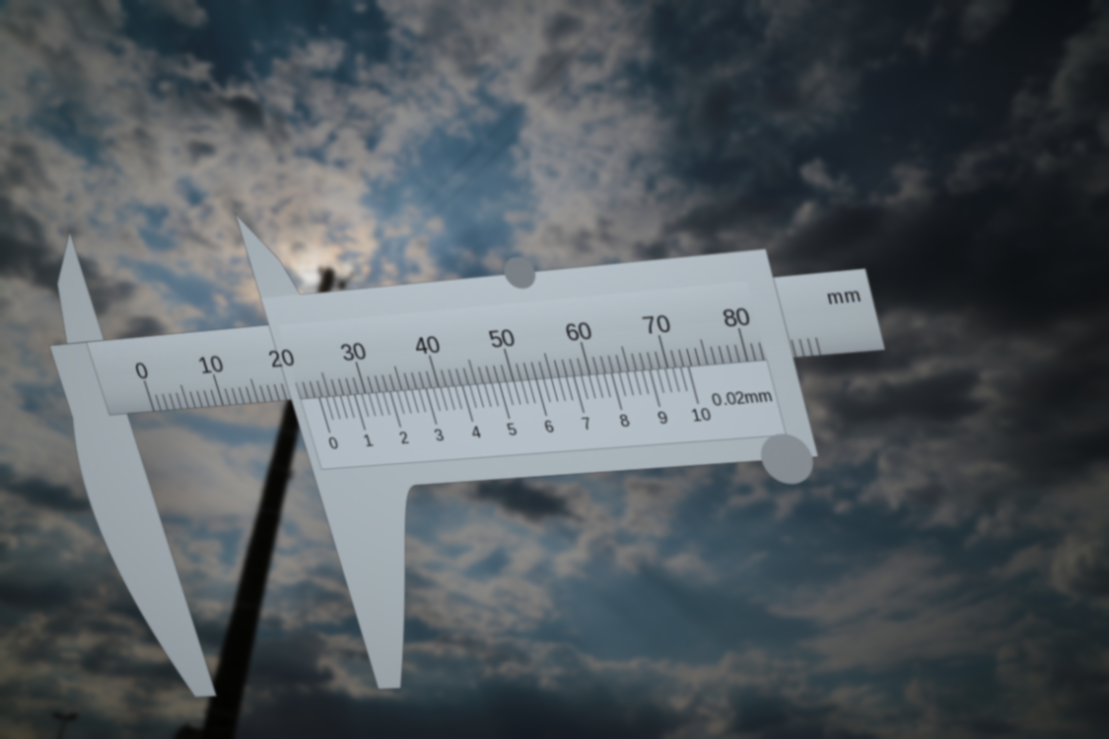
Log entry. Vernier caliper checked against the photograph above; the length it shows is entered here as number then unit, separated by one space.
23.6 mm
